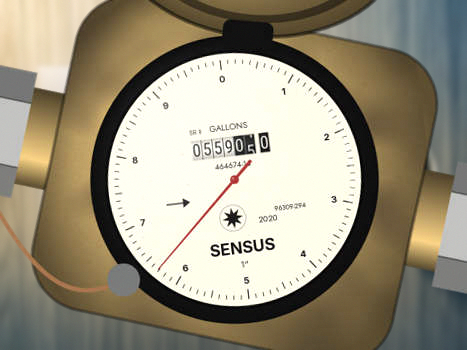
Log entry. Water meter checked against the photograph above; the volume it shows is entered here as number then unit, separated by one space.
559046.3 gal
